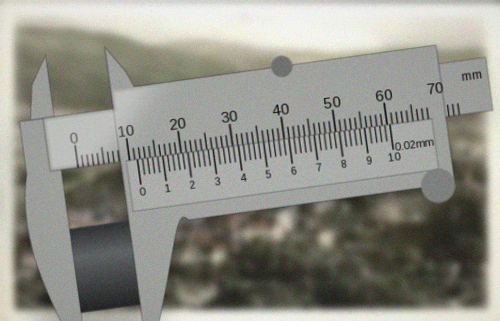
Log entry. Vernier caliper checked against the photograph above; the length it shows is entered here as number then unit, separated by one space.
11.5 mm
